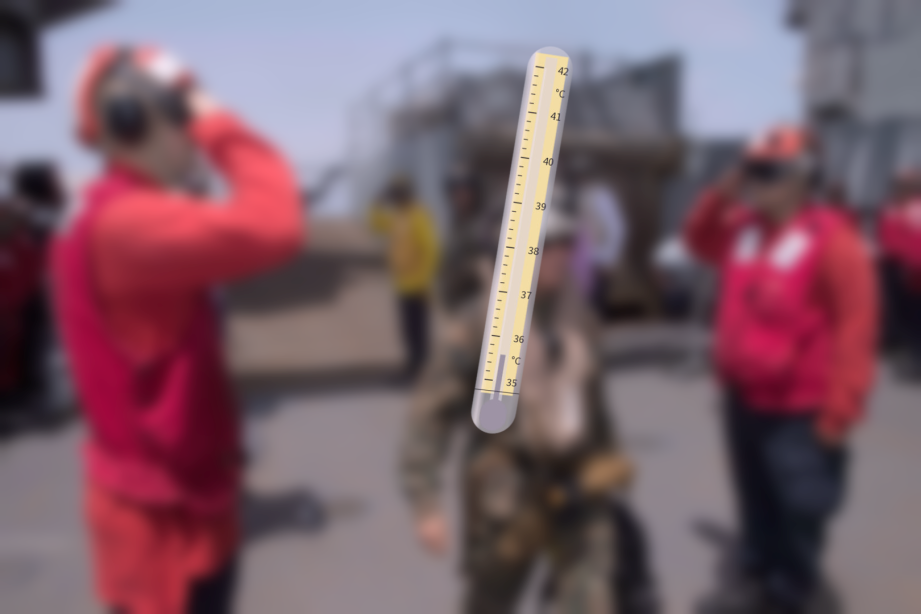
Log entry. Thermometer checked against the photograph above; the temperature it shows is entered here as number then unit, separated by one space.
35.6 °C
